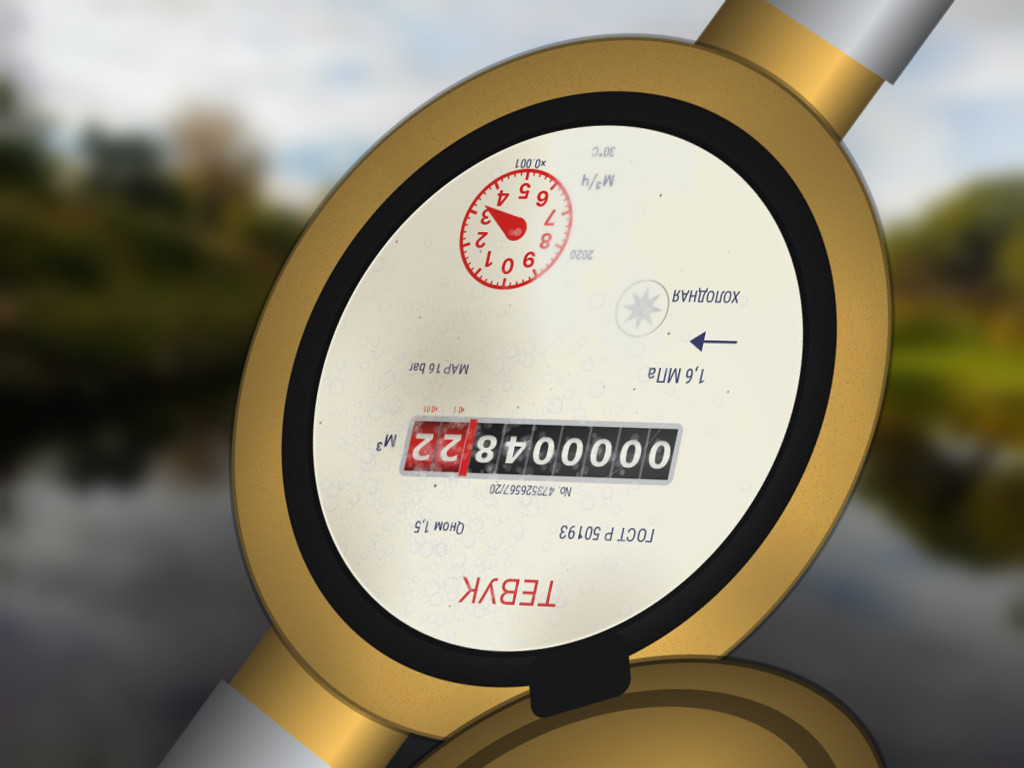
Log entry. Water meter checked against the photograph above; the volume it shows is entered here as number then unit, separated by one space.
48.223 m³
